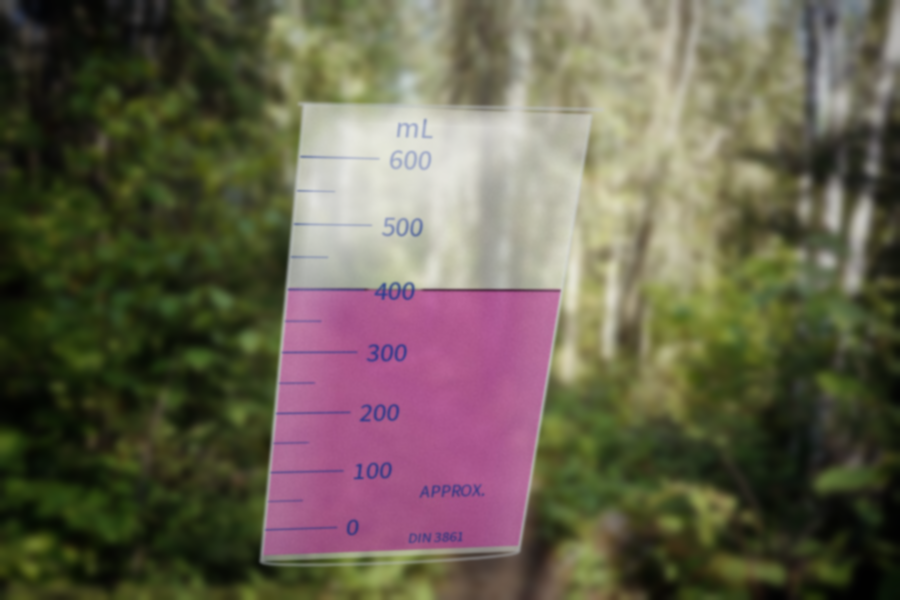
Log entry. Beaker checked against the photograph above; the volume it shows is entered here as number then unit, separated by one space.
400 mL
